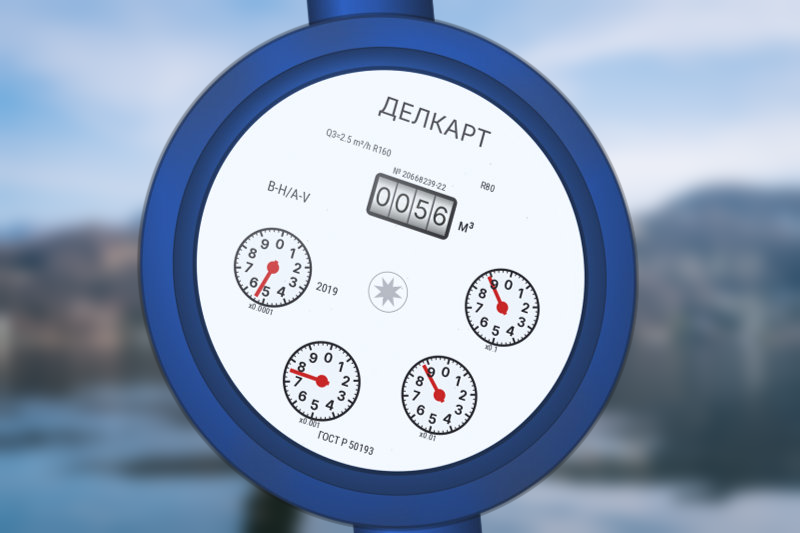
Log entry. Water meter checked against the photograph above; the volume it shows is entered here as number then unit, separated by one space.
56.8875 m³
